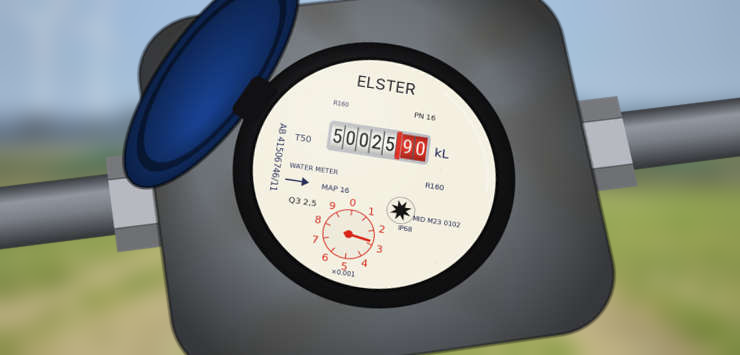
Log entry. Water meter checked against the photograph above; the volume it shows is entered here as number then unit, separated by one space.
50025.902 kL
